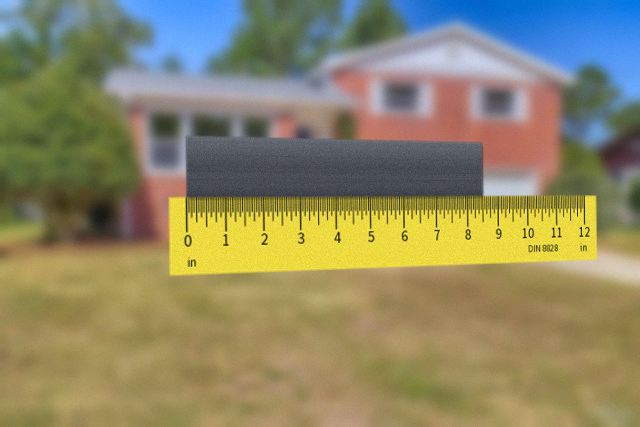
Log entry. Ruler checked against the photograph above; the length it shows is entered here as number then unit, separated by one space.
8.5 in
